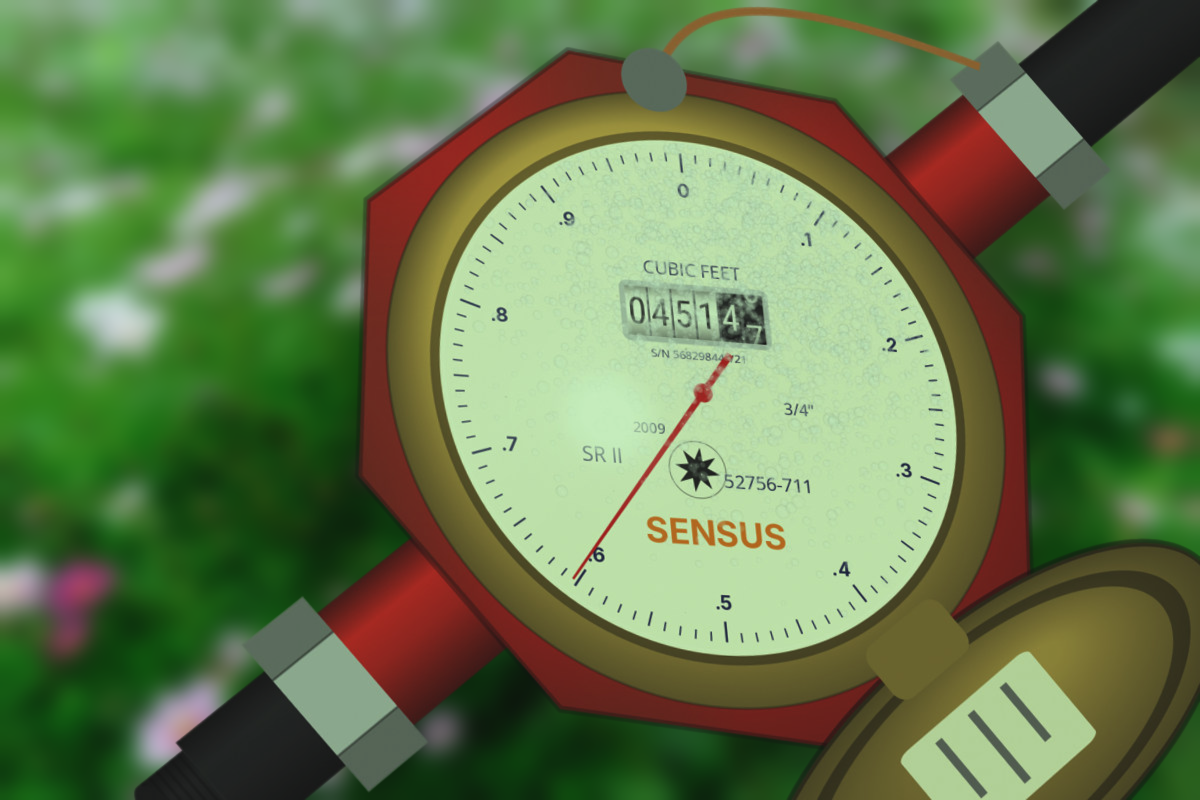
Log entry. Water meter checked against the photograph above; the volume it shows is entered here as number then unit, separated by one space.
45146.60 ft³
